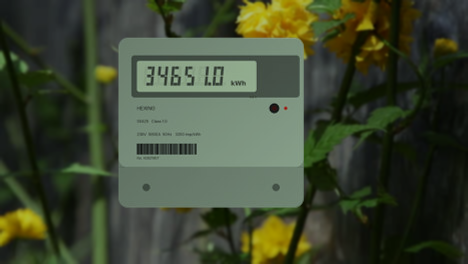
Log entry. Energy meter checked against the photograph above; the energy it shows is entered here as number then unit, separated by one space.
34651.0 kWh
